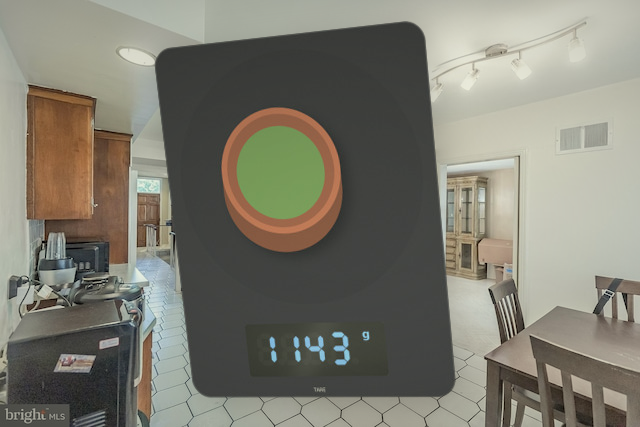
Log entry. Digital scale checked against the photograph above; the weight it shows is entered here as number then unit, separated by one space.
1143 g
